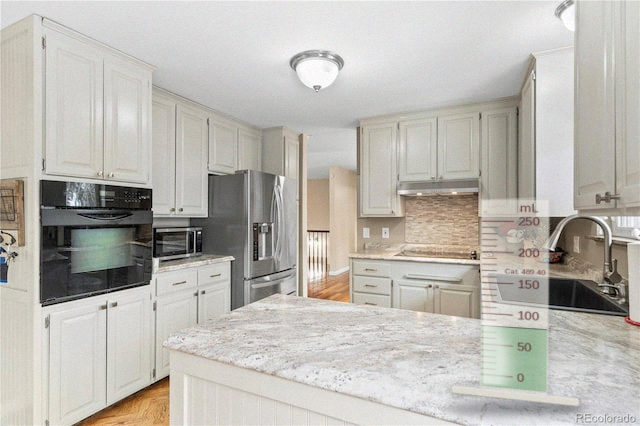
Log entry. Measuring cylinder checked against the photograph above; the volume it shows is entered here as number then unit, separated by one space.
80 mL
